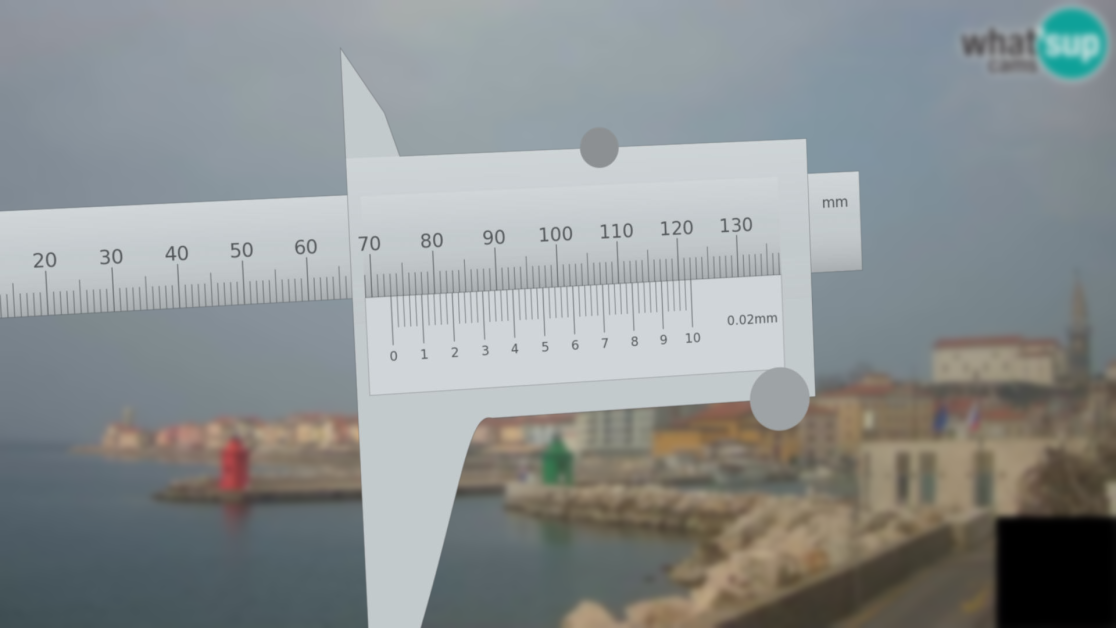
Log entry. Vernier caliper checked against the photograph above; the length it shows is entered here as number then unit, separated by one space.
73.0 mm
